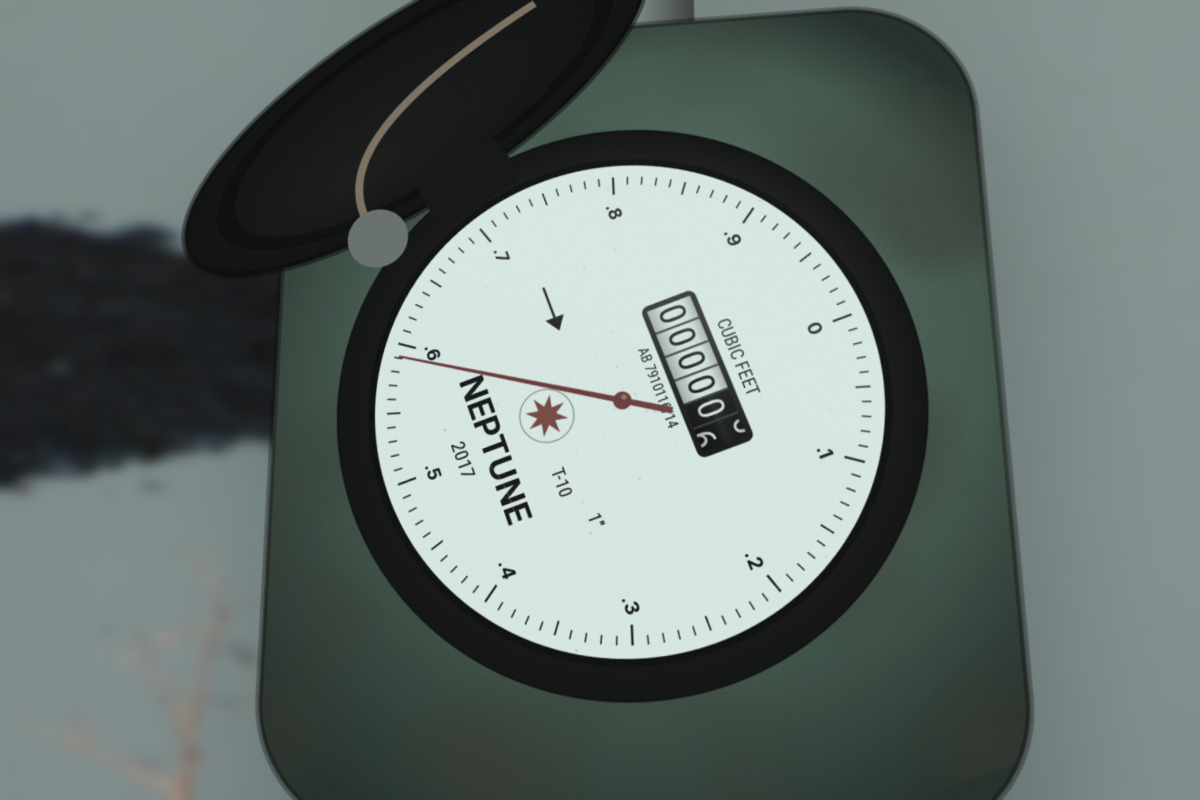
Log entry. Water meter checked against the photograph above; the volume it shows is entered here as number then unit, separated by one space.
5.59 ft³
